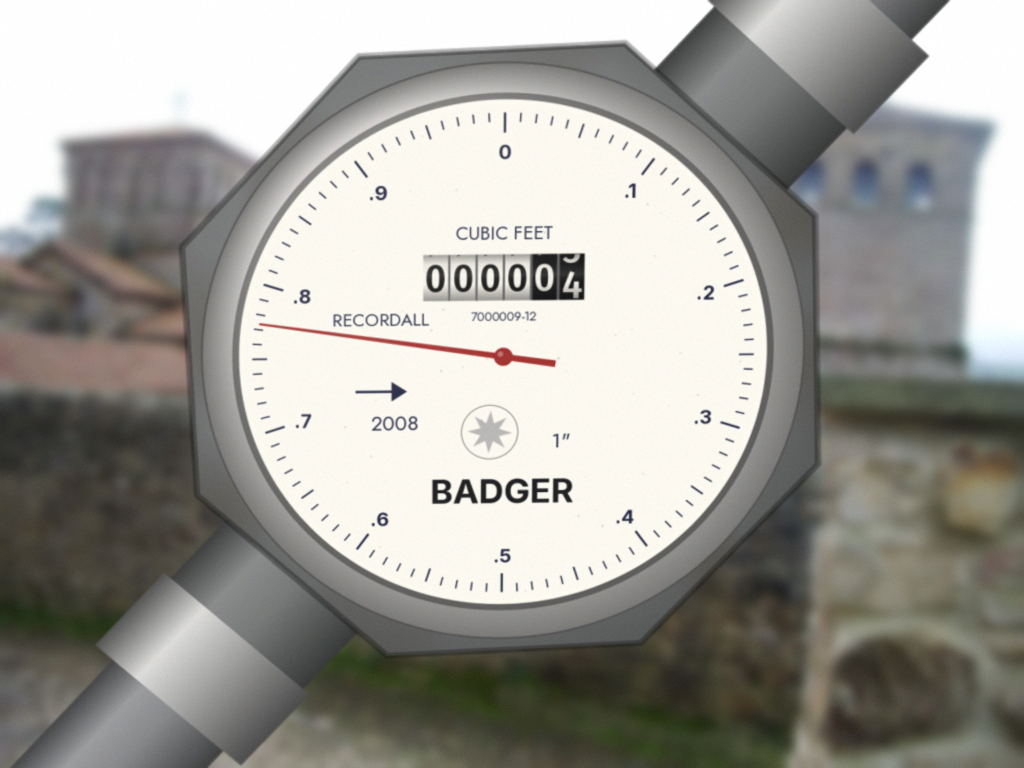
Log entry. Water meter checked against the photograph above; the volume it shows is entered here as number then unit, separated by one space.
3.77 ft³
